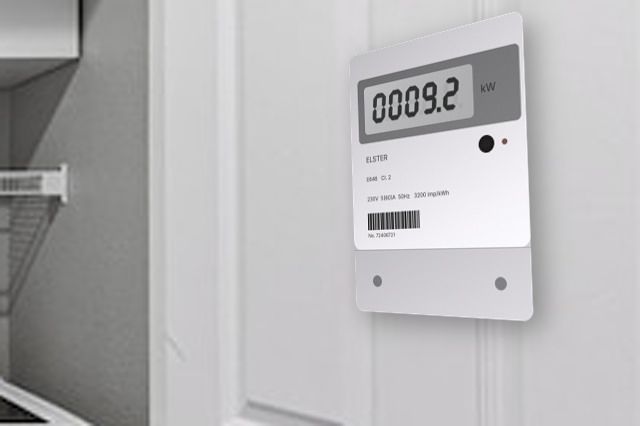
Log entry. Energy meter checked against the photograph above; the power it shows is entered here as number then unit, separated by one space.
9.2 kW
